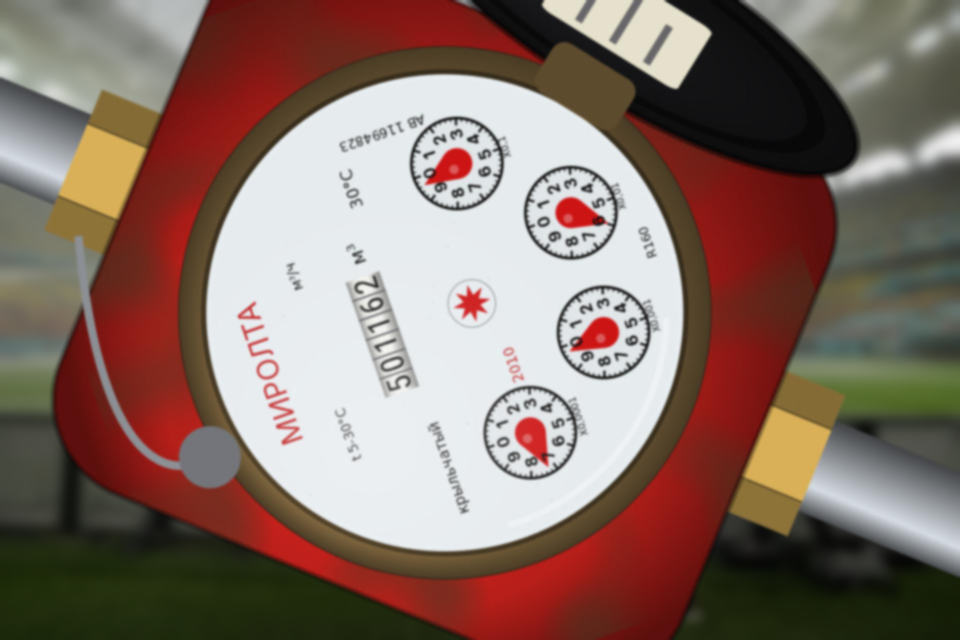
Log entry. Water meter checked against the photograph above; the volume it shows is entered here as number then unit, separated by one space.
501161.9597 m³
